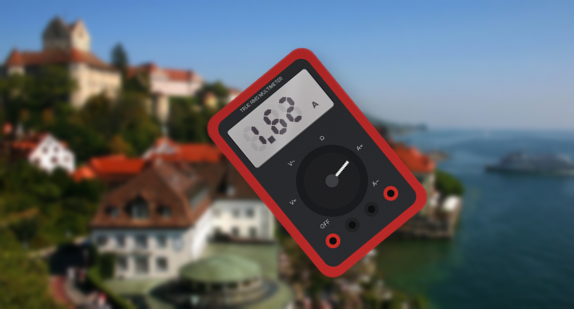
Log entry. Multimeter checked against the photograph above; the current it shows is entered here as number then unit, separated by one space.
1.62 A
